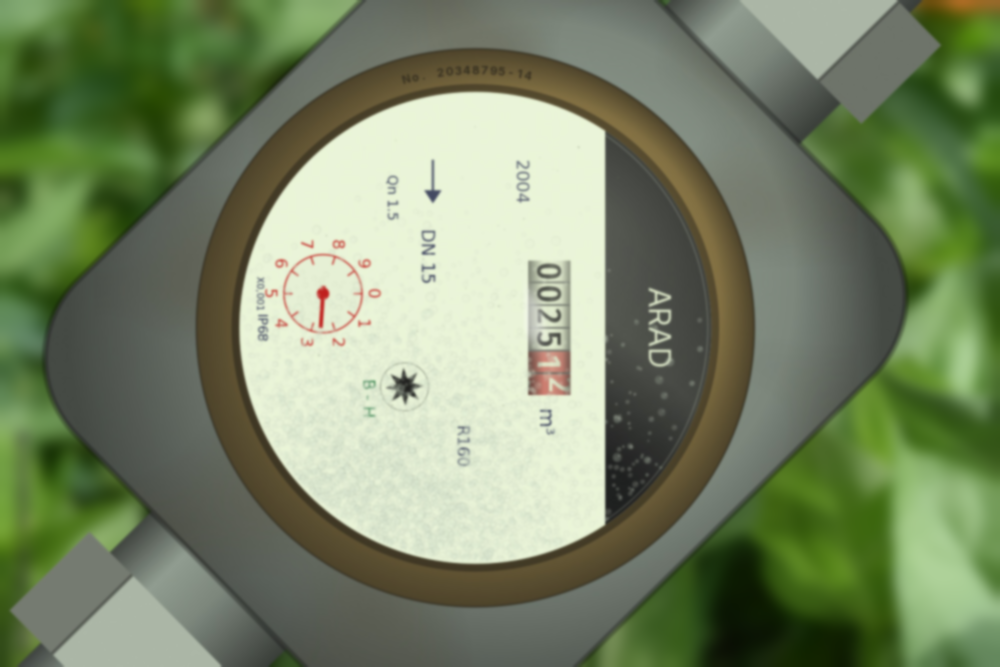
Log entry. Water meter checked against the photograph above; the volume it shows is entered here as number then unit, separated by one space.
25.122 m³
